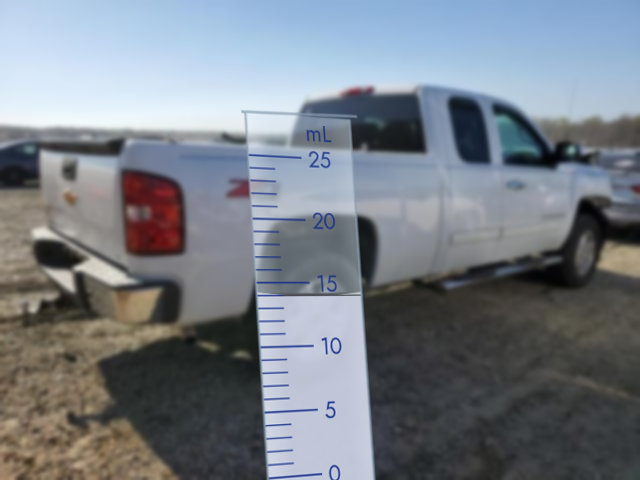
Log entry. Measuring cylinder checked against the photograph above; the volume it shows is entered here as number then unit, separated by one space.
14 mL
